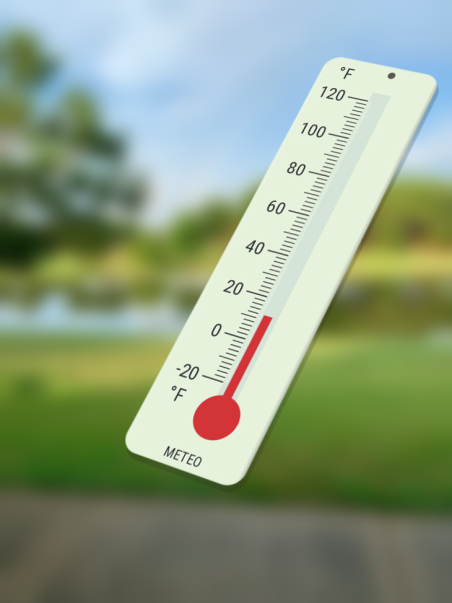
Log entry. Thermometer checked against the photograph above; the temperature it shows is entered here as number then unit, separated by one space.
12 °F
